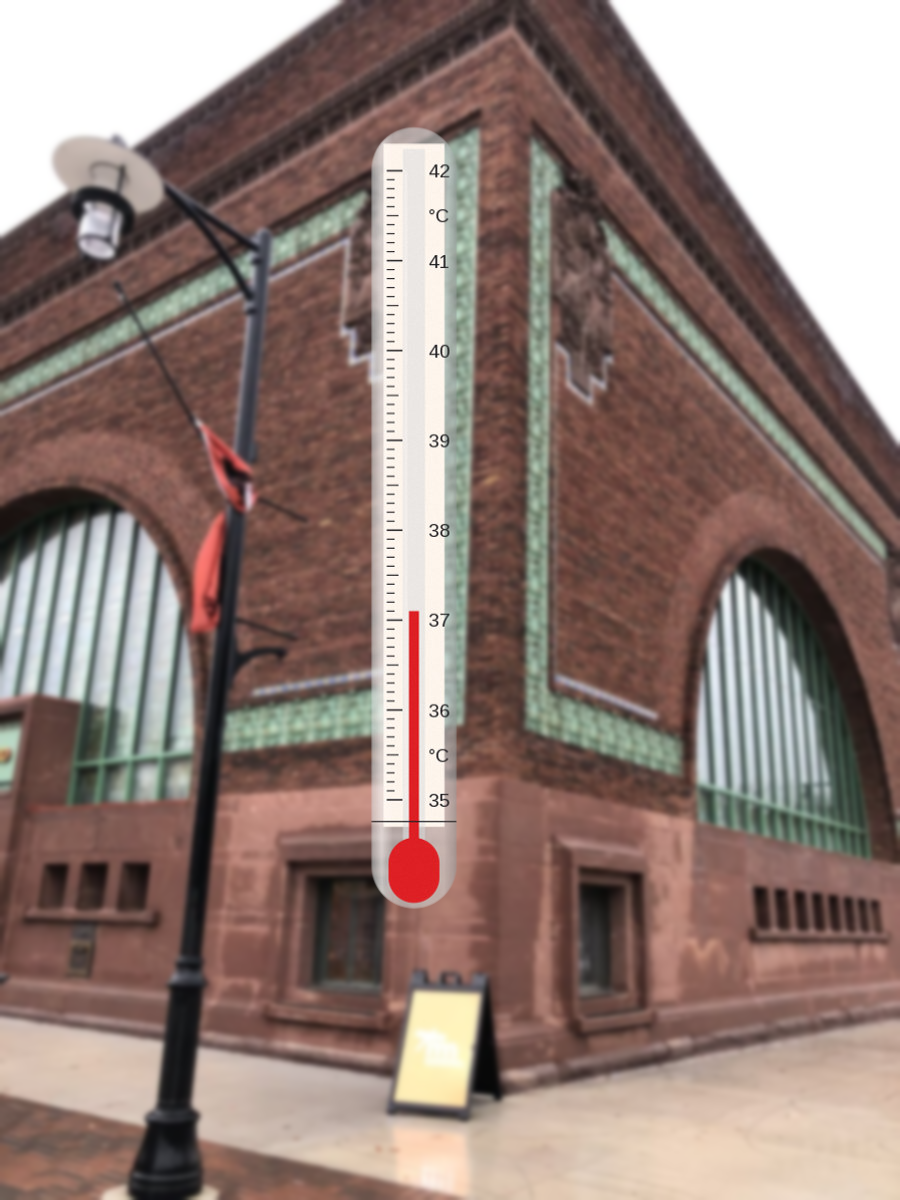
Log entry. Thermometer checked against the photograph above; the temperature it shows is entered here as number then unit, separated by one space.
37.1 °C
